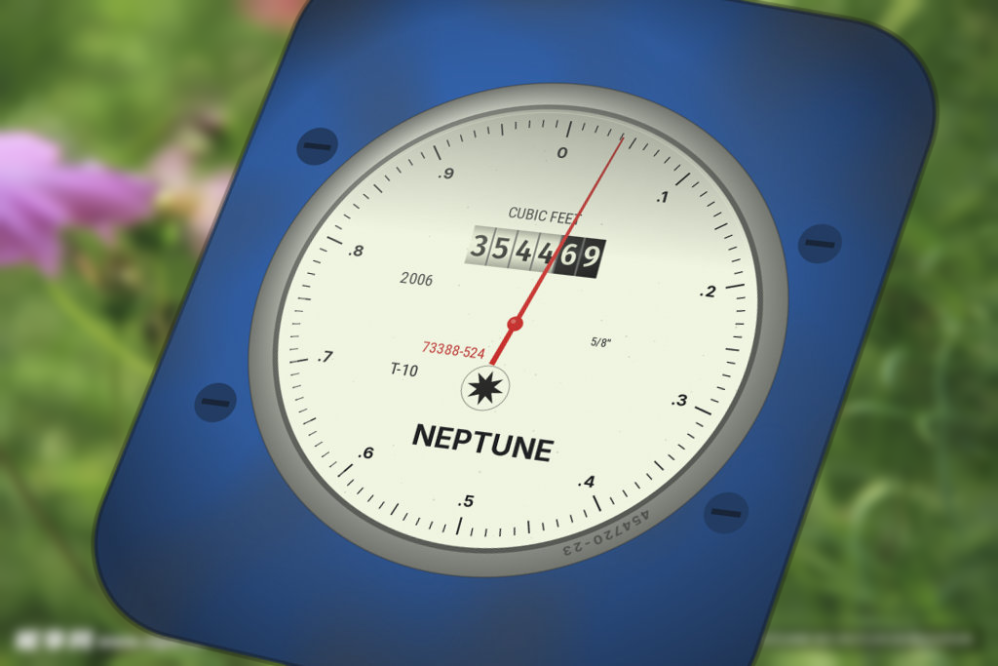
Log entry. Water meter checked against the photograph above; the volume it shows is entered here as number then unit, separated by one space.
354469.04 ft³
